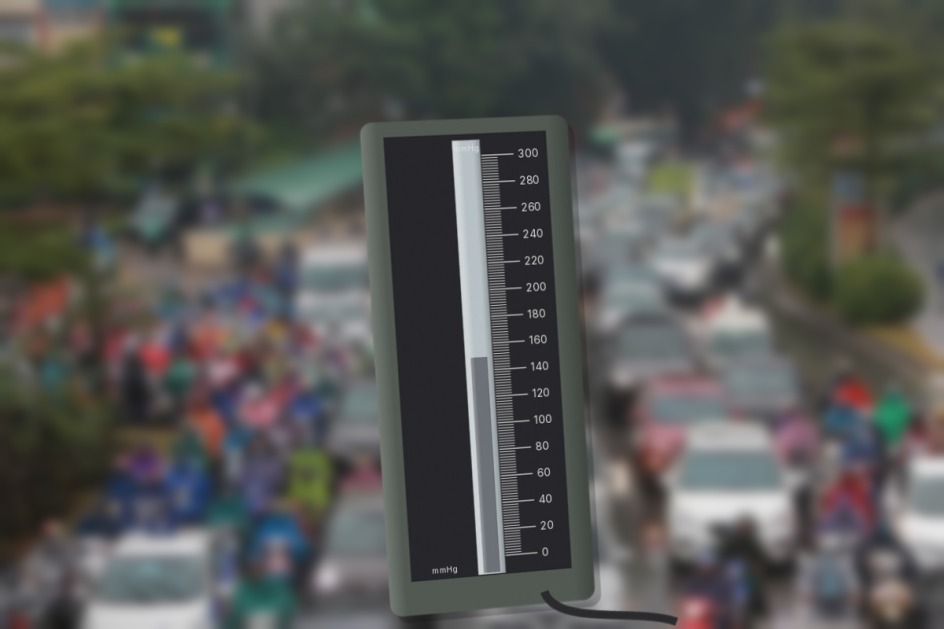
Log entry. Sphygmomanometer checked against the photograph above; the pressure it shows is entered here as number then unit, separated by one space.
150 mmHg
